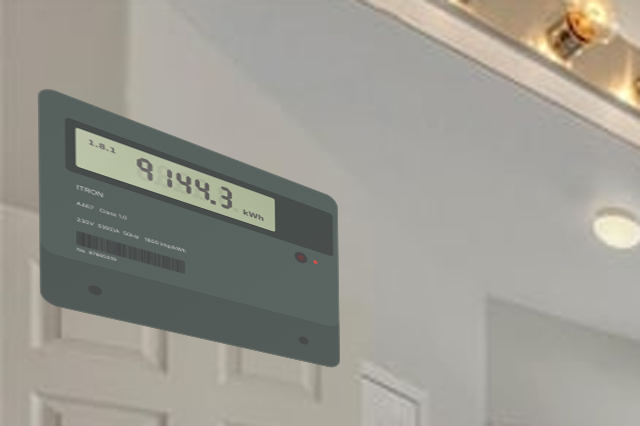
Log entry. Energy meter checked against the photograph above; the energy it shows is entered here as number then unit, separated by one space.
9144.3 kWh
